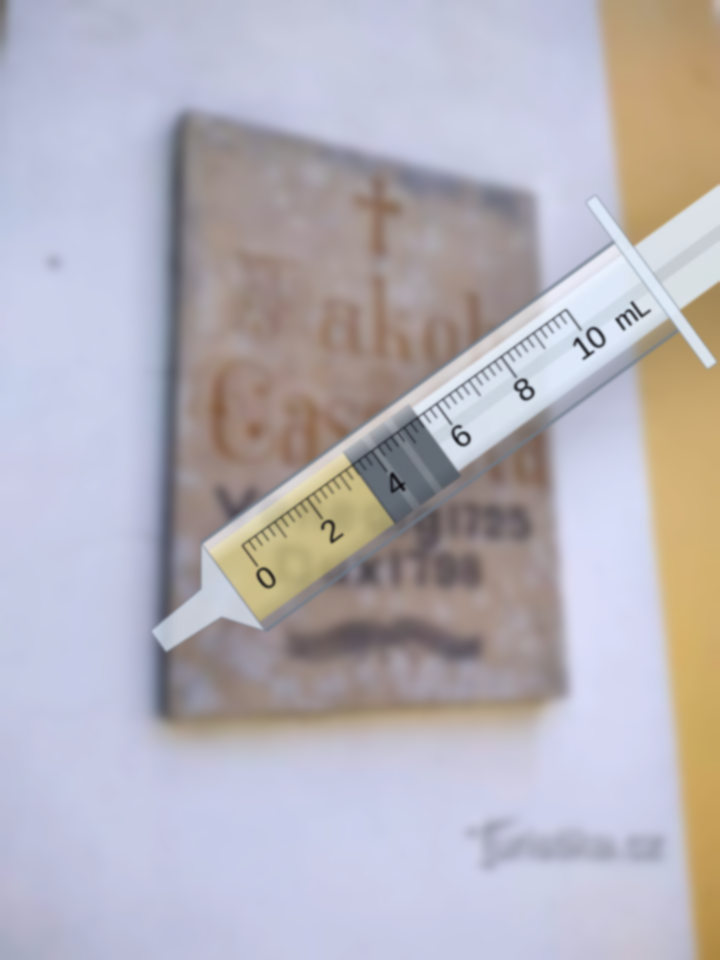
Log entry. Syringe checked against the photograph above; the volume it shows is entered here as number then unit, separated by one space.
3.4 mL
